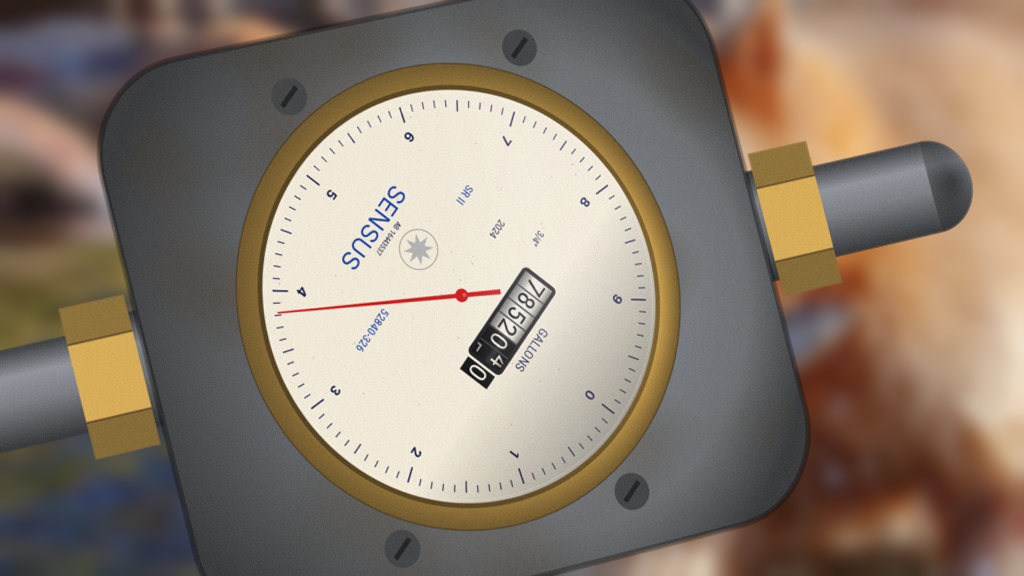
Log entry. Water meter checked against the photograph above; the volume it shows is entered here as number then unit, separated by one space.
7852043.8 gal
